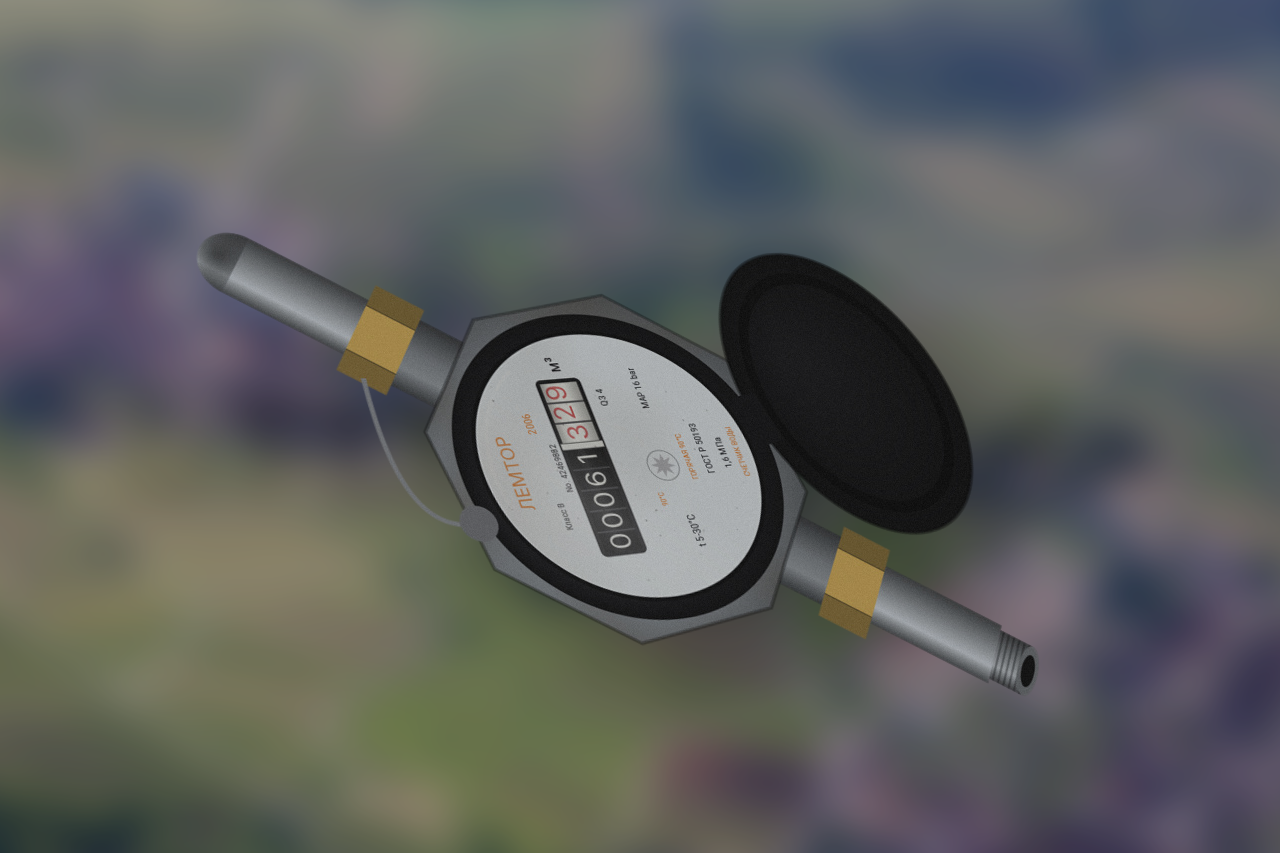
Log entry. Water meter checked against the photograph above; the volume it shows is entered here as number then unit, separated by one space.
61.329 m³
